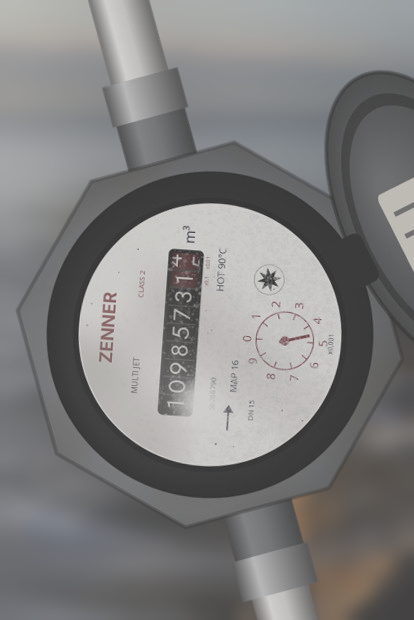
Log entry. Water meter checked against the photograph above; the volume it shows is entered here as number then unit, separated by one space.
1098573.144 m³
